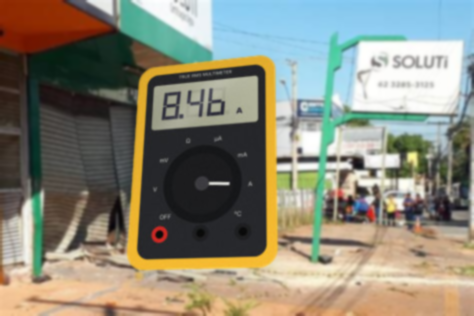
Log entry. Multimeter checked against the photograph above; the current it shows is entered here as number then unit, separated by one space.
8.46 A
